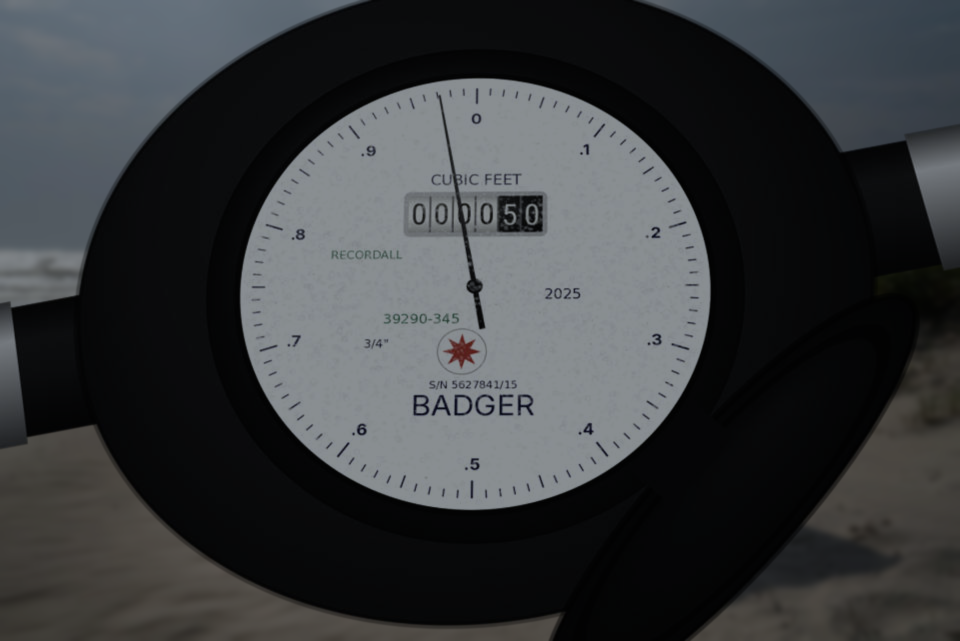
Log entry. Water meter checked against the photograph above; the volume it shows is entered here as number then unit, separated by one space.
49.97 ft³
